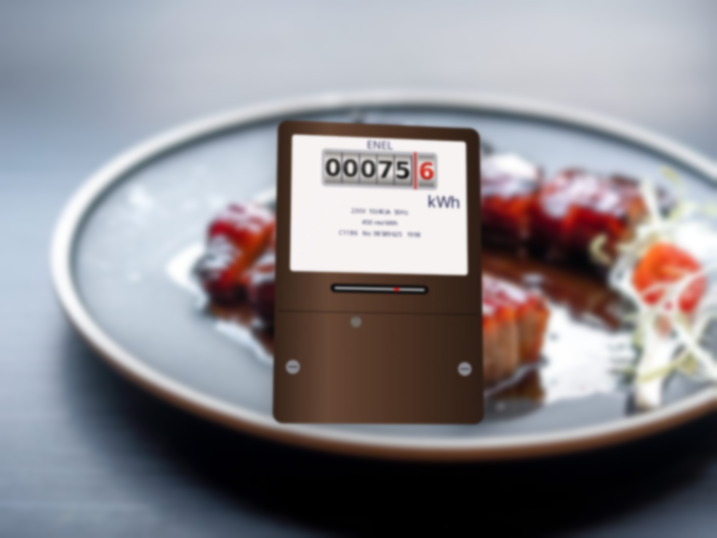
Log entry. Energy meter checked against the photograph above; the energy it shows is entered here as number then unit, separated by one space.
75.6 kWh
